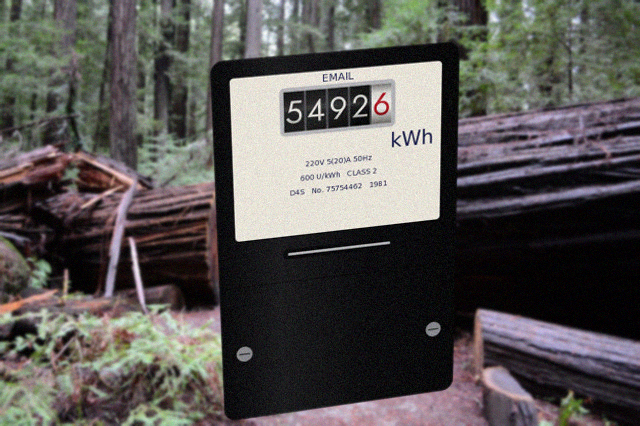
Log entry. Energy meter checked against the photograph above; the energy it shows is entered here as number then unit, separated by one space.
5492.6 kWh
